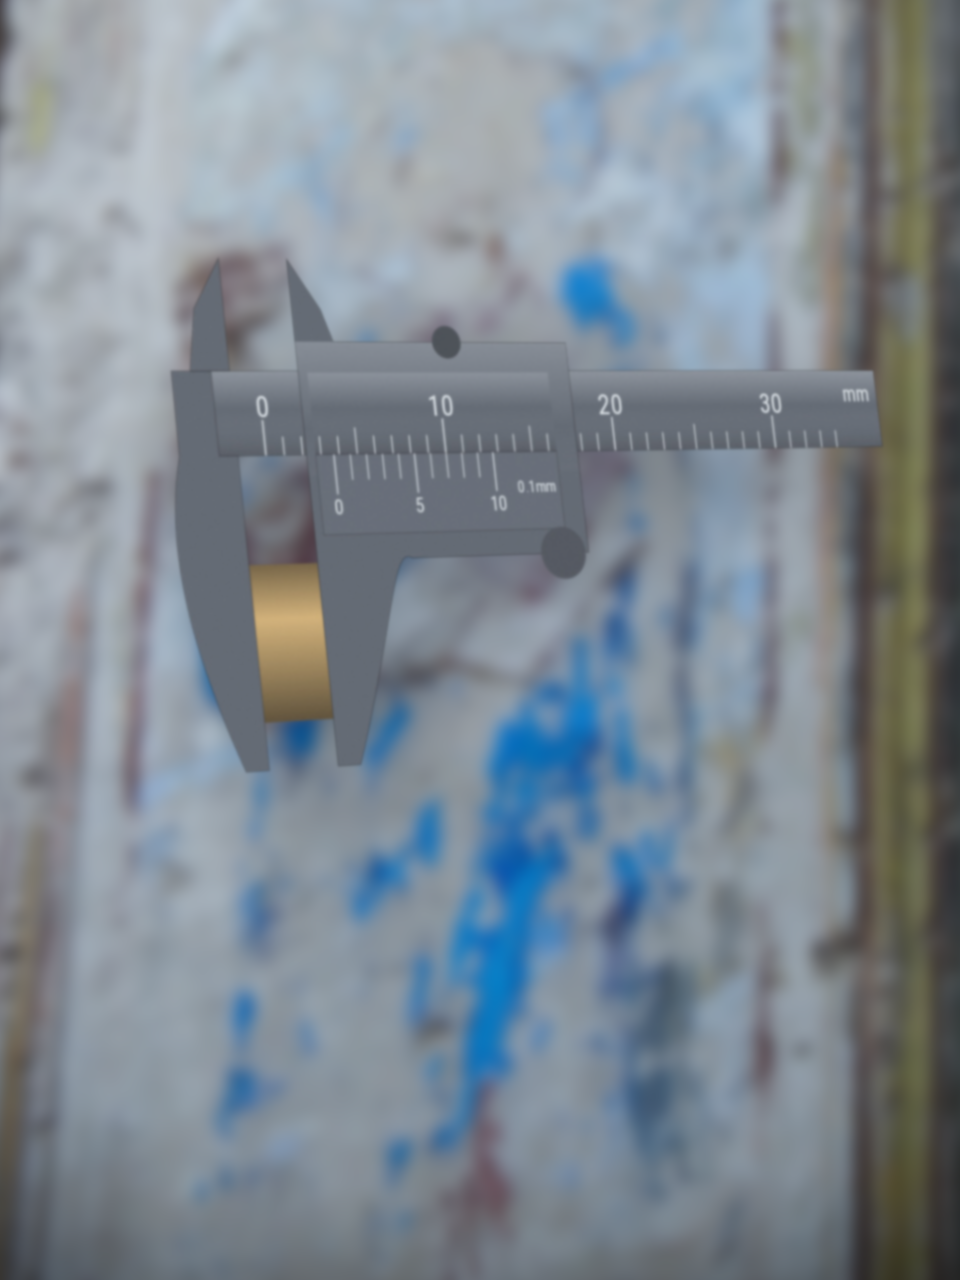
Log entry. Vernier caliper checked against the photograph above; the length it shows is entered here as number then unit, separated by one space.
3.7 mm
